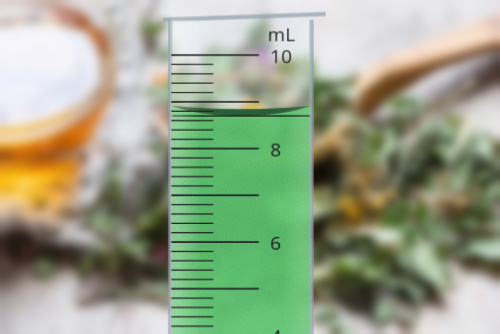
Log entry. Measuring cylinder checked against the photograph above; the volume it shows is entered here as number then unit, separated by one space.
8.7 mL
